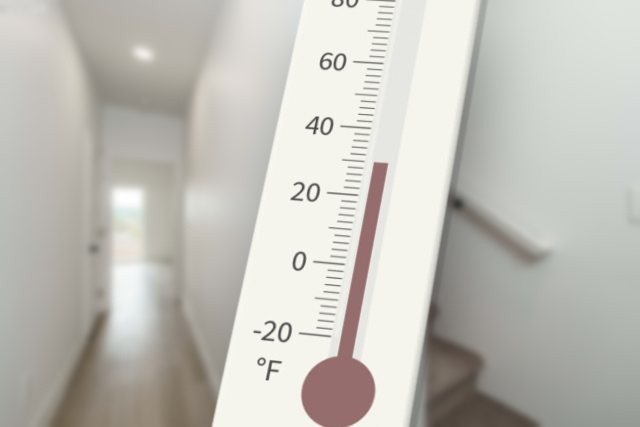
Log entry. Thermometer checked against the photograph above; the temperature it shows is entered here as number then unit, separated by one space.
30 °F
